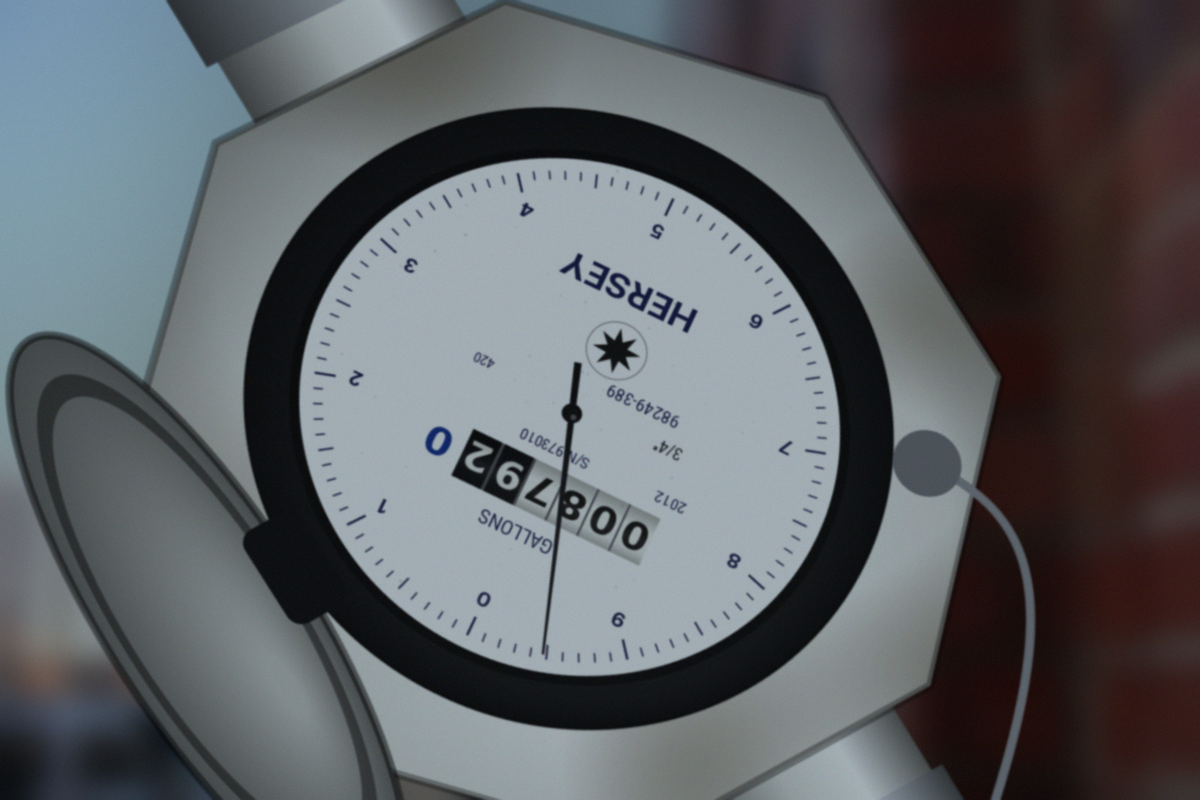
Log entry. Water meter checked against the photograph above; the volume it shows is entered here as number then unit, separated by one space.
87919.5 gal
